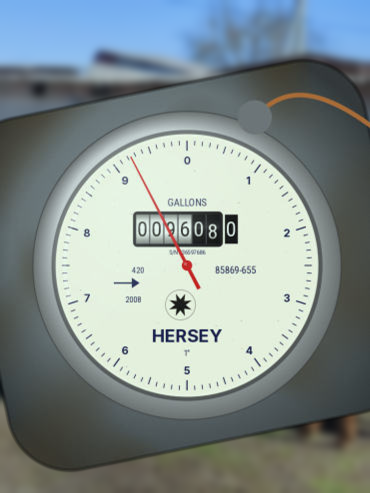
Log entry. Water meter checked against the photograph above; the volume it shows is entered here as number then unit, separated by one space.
96079.2 gal
